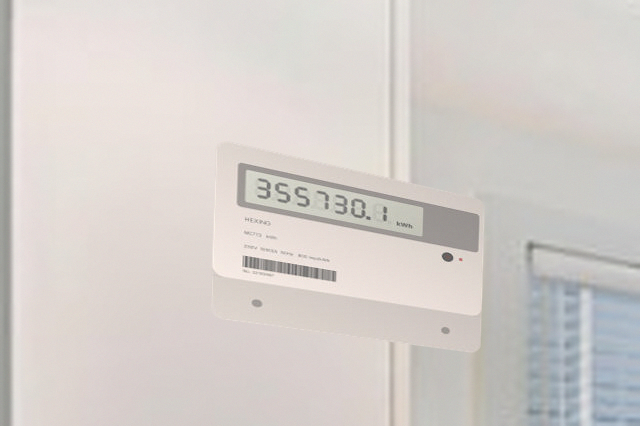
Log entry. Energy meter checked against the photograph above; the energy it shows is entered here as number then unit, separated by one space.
355730.1 kWh
